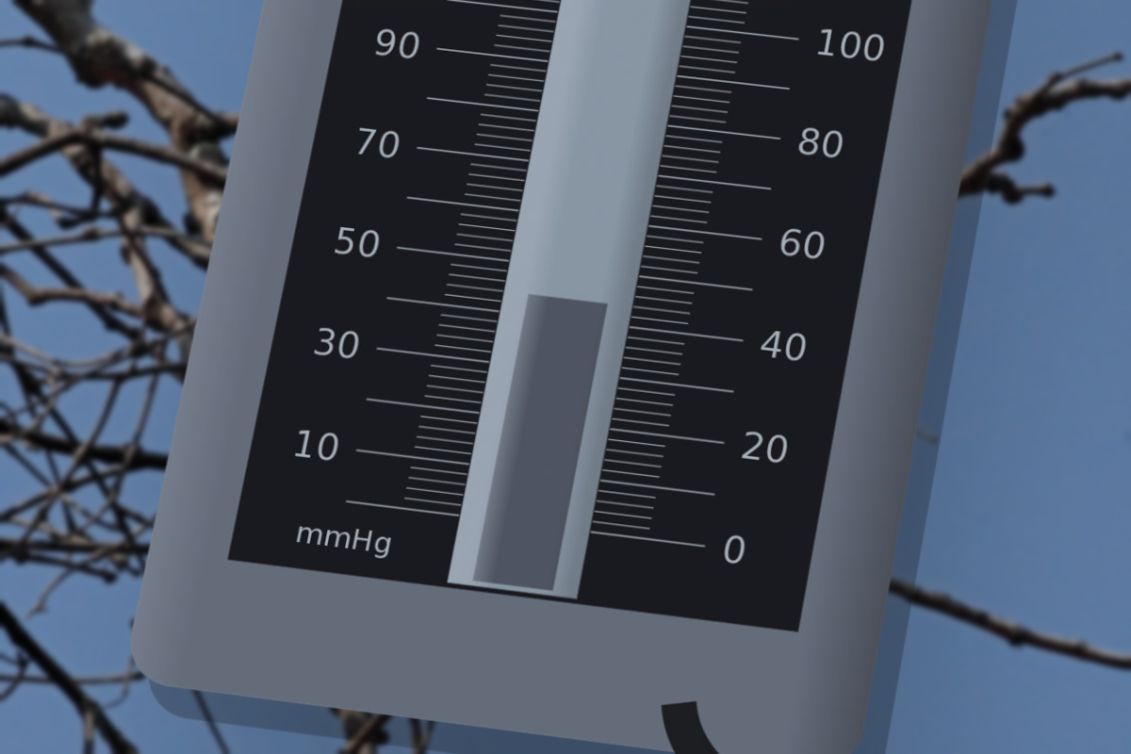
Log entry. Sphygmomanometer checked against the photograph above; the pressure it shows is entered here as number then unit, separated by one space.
44 mmHg
